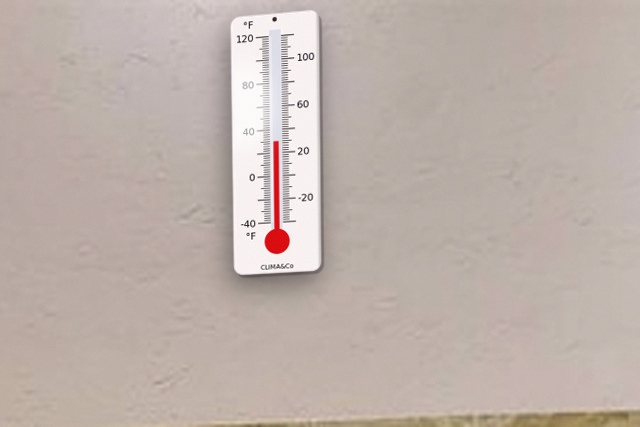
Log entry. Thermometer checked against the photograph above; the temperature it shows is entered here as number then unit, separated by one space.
30 °F
